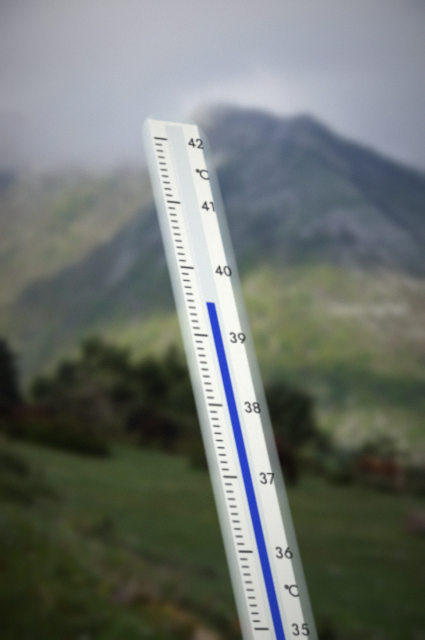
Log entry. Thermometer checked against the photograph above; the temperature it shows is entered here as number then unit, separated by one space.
39.5 °C
